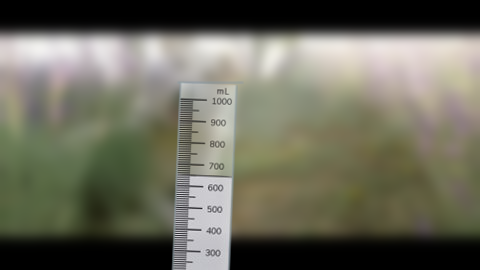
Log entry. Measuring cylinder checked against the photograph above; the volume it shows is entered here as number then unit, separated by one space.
650 mL
